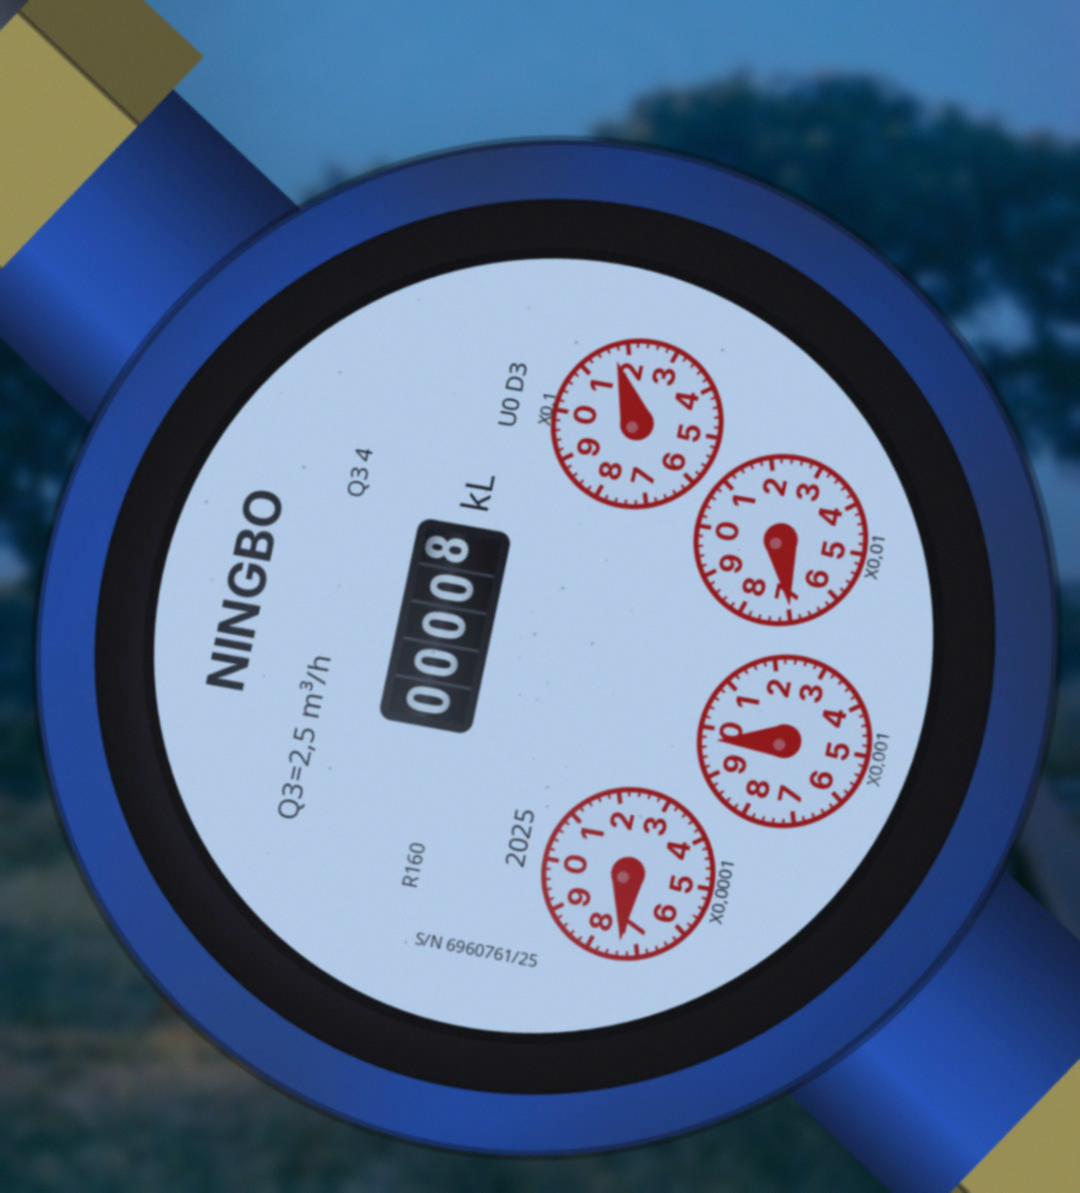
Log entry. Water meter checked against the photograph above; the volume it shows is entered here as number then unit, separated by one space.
8.1697 kL
